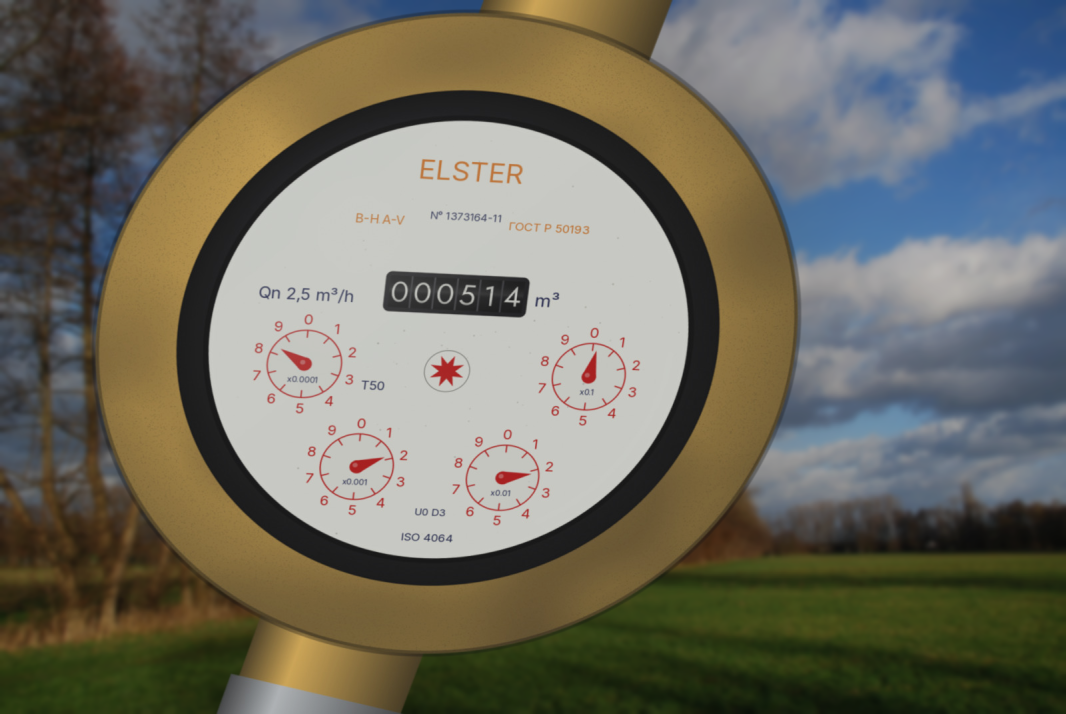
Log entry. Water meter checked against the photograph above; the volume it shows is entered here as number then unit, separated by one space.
514.0218 m³
